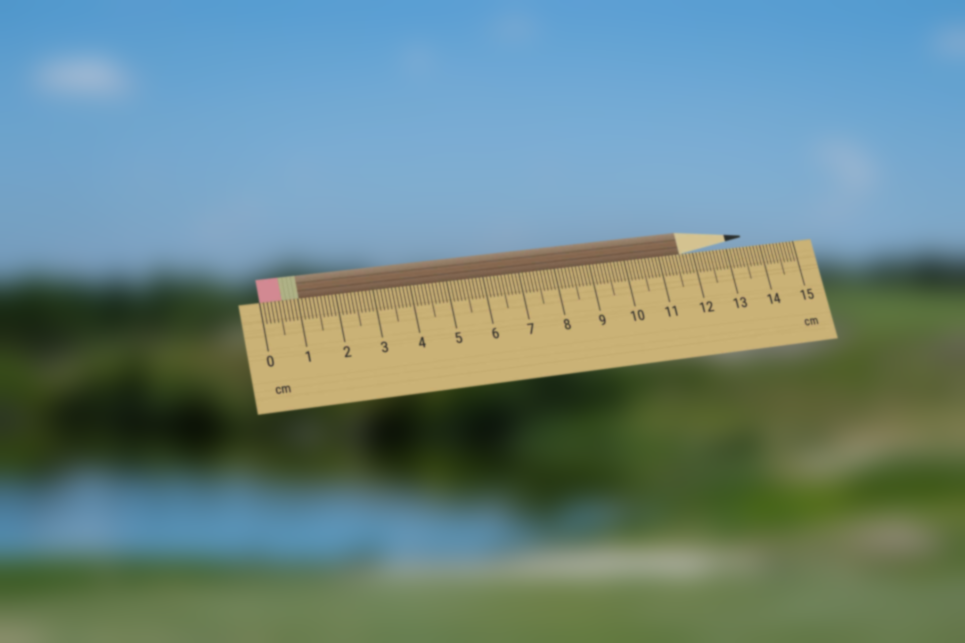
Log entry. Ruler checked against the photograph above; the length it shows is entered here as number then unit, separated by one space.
13.5 cm
